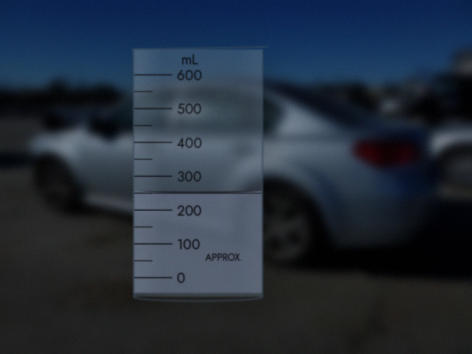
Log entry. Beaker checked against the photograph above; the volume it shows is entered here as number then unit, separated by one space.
250 mL
